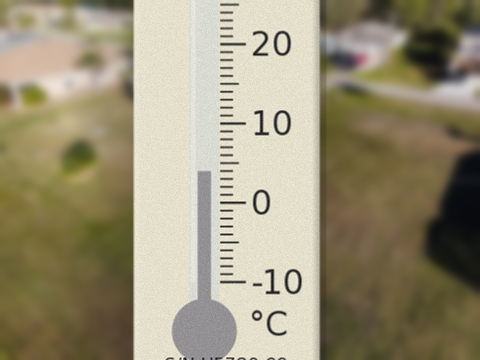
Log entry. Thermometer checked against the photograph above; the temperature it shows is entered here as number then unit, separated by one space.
4 °C
